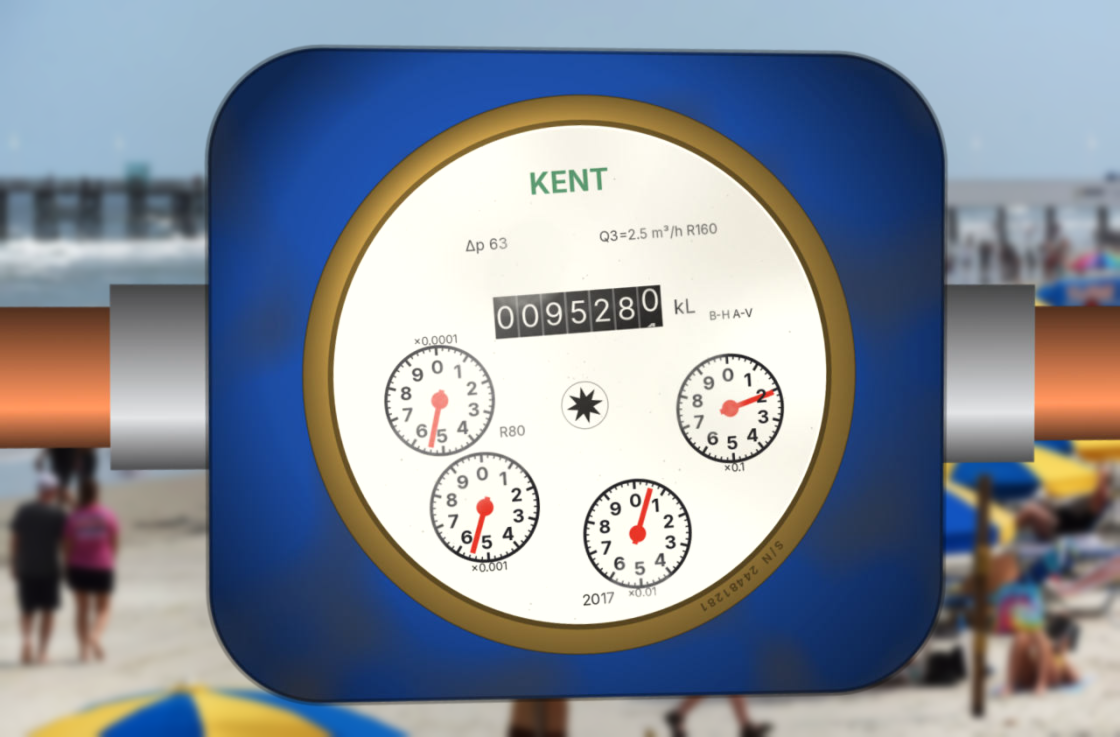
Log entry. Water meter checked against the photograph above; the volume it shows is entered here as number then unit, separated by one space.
95280.2055 kL
